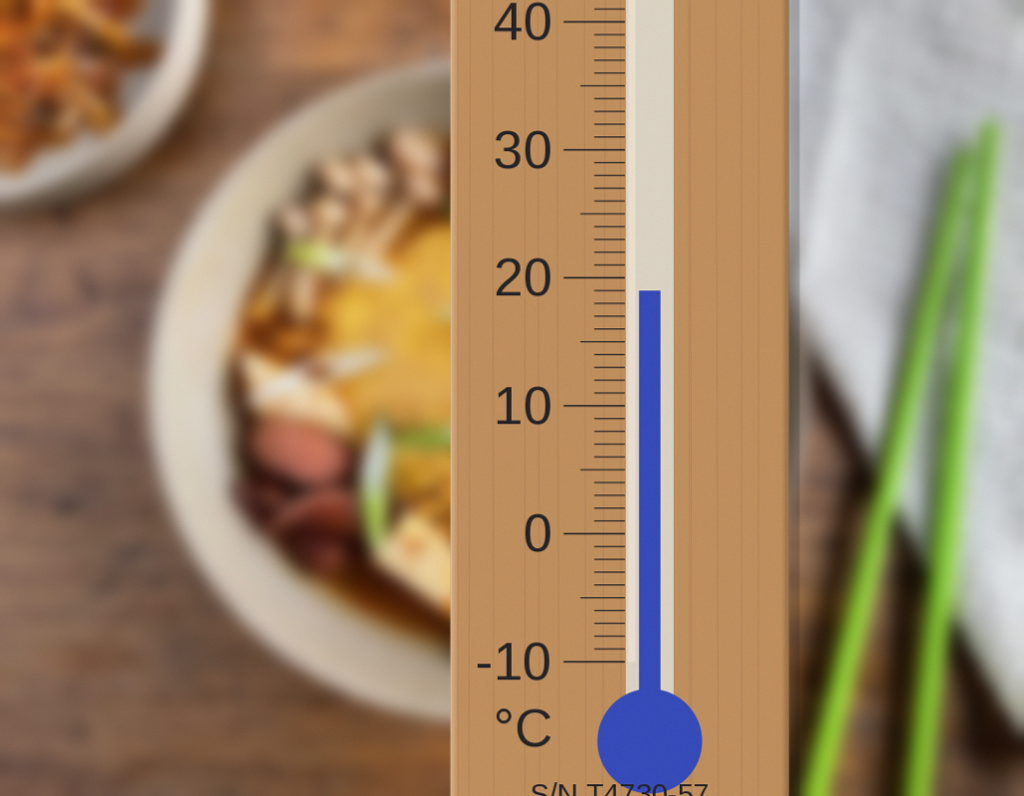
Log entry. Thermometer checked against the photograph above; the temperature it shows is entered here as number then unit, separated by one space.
19 °C
